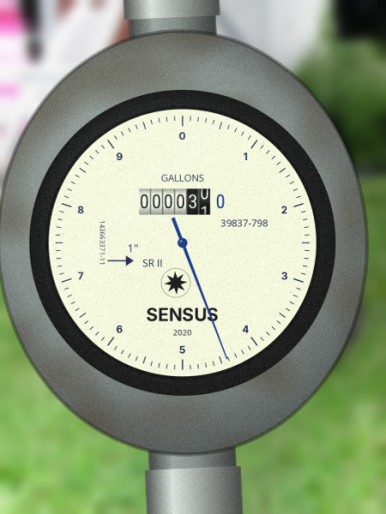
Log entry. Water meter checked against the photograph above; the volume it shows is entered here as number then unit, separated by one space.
304.4 gal
